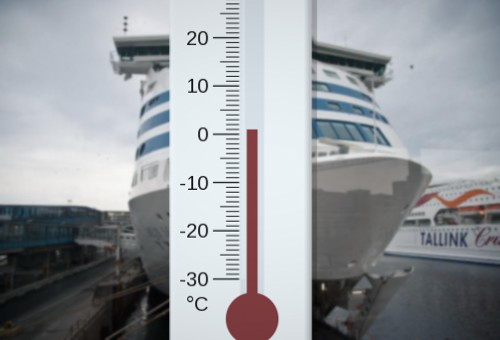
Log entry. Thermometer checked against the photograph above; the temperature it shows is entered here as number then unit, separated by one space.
1 °C
